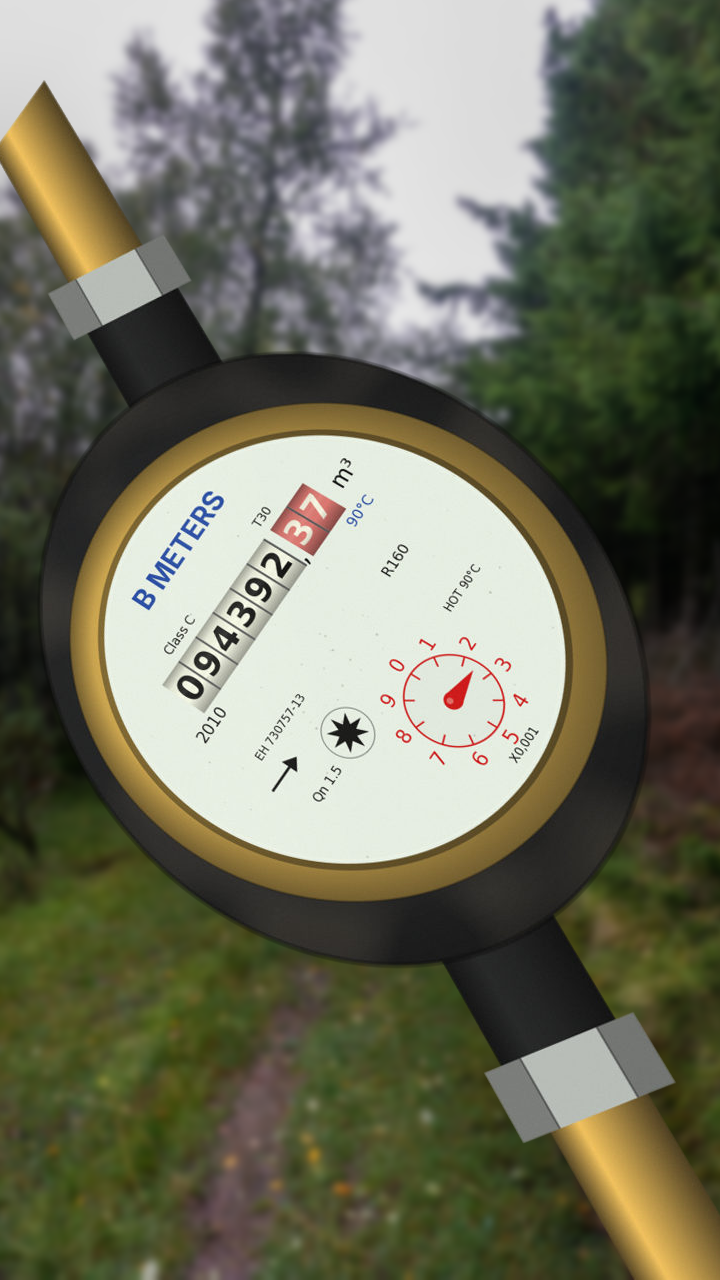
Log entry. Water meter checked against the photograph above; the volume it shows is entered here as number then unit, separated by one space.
94392.372 m³
